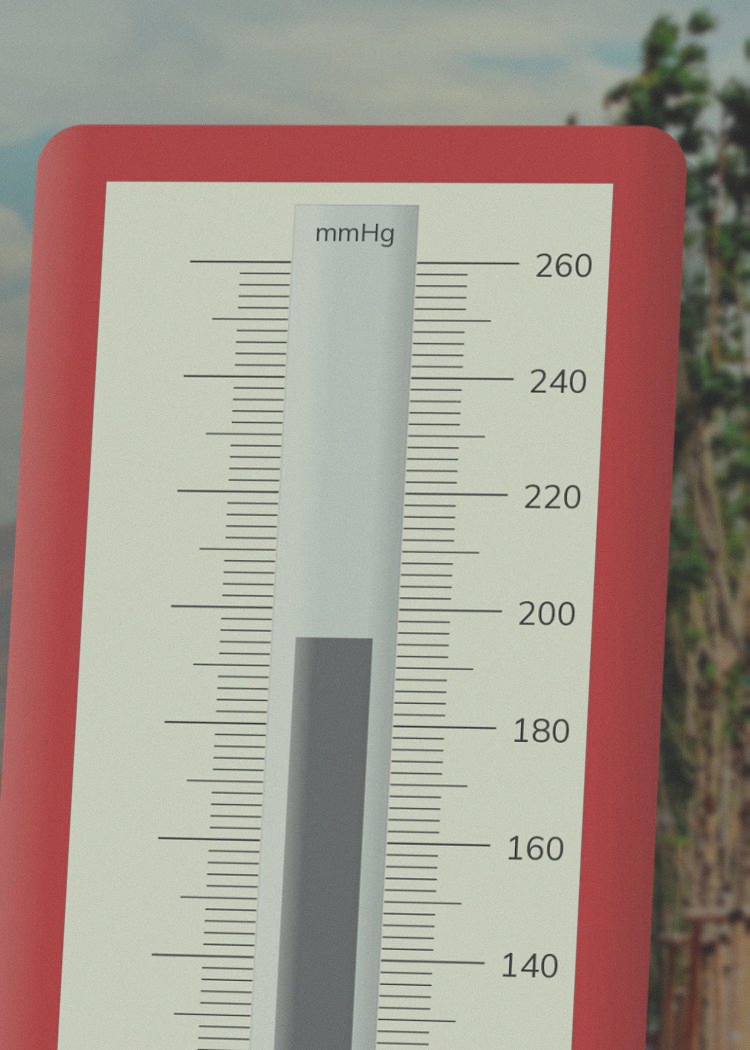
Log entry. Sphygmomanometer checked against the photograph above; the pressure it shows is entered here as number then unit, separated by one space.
195 mmHg
